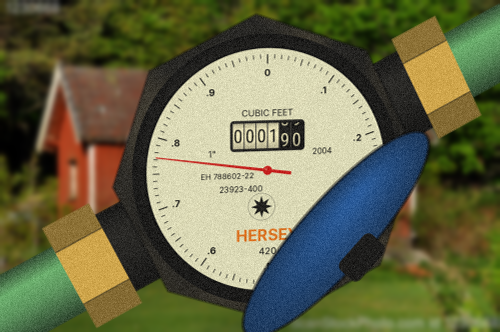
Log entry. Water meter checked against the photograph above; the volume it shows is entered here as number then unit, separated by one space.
189.77 ft³
